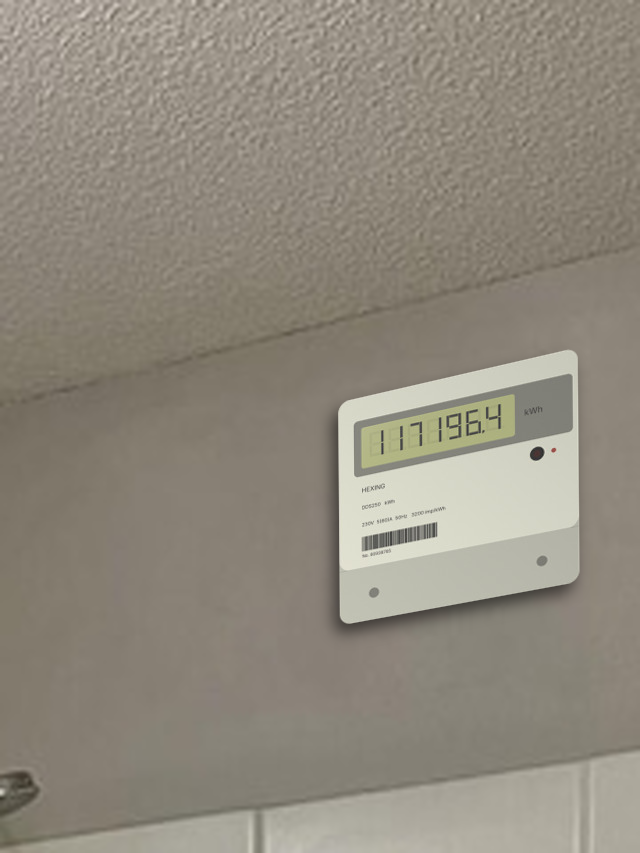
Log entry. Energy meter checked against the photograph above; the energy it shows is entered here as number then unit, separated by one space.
117196.4 kWh
